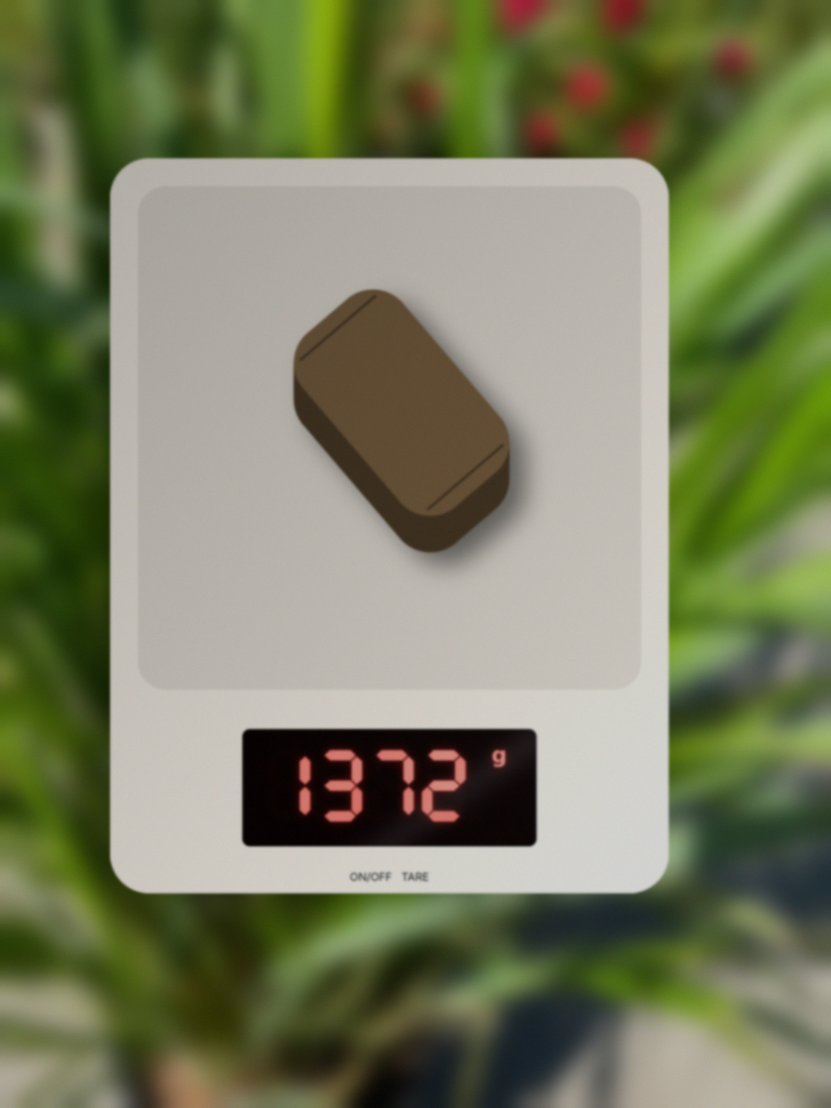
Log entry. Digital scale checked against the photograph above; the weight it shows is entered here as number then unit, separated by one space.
1372 g
